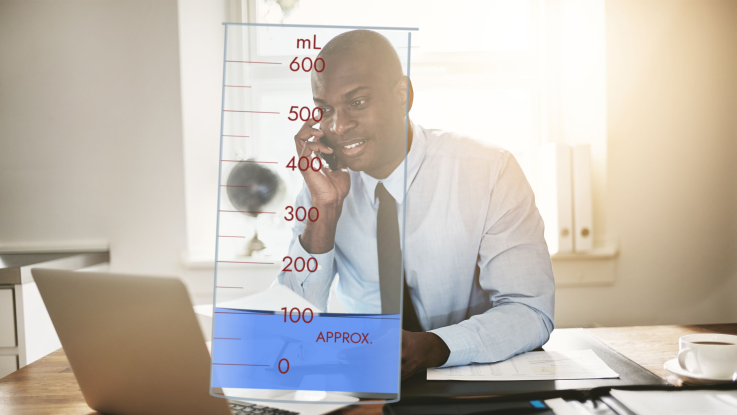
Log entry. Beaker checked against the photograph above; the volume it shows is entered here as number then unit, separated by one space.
100 mL
